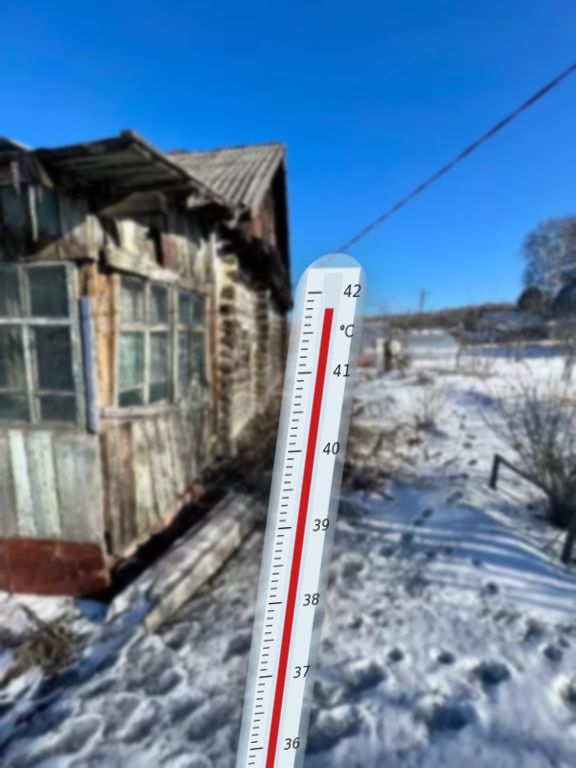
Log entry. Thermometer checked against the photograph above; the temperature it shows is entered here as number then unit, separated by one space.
41.8 °C
